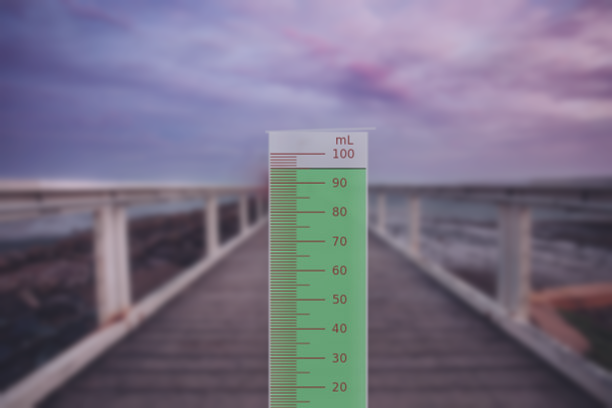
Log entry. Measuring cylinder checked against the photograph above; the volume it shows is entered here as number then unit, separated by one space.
95 mL
